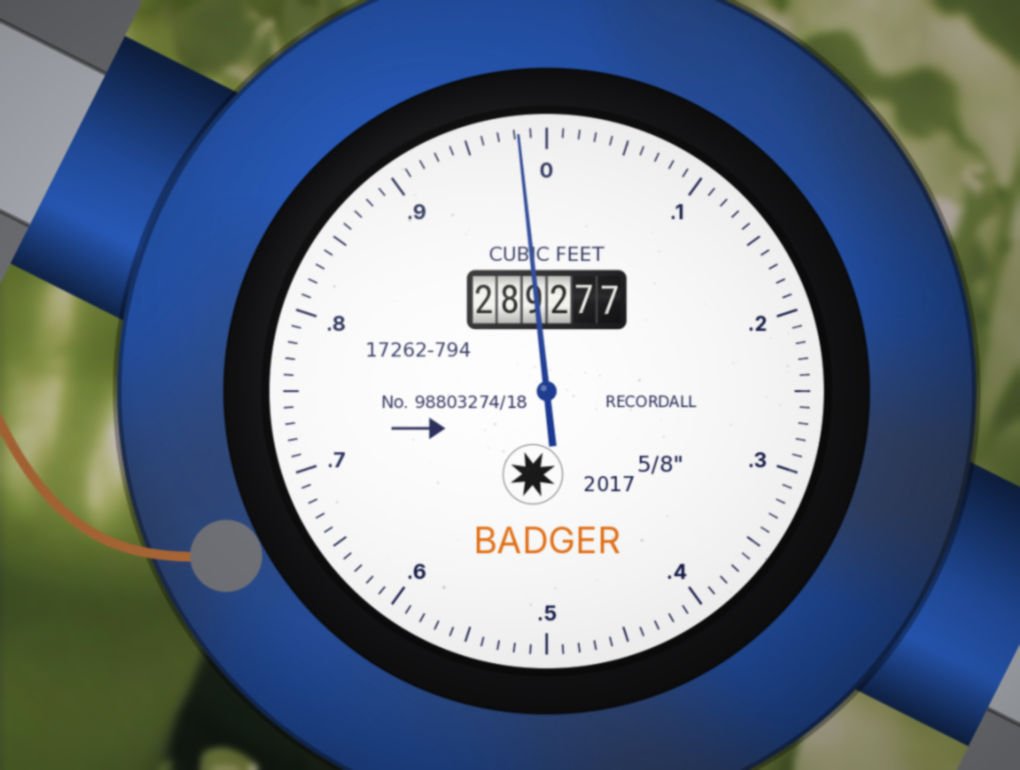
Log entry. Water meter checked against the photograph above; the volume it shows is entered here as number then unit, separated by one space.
289276.98 ft³
